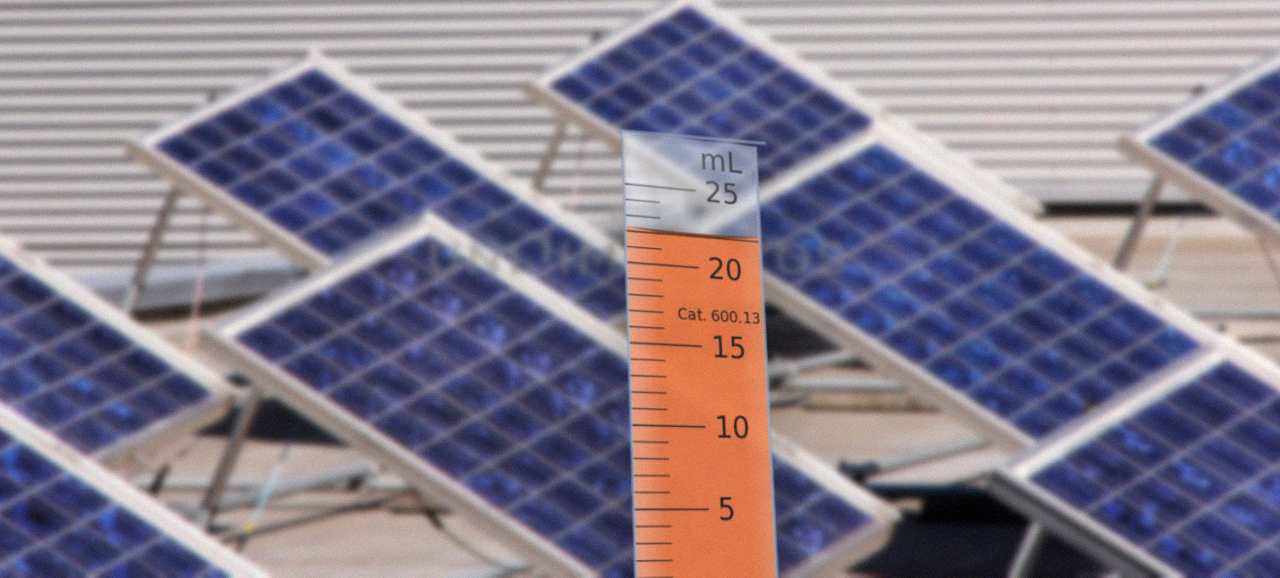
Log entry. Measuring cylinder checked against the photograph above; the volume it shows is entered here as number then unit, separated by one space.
22 mL
